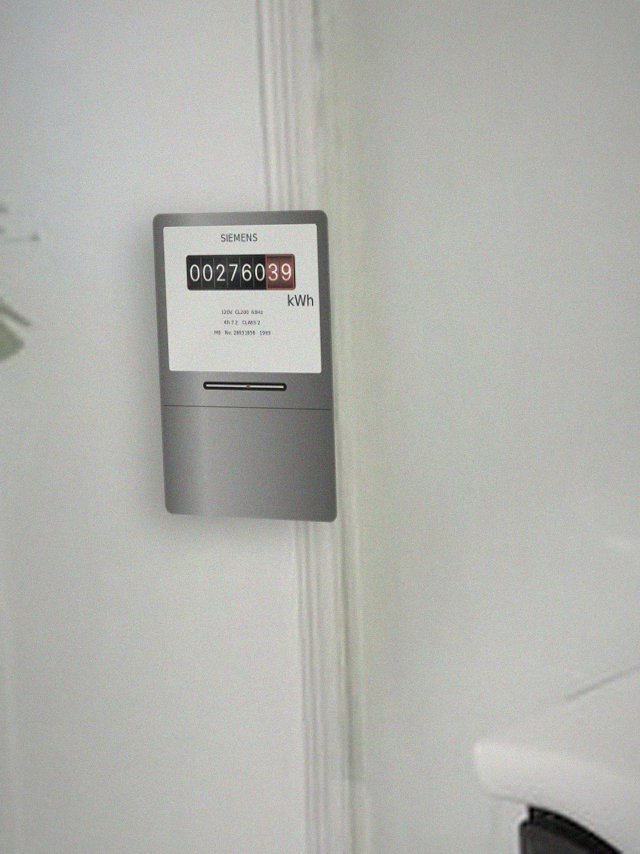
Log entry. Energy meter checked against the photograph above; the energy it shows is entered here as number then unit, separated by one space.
2760.39 kWh
